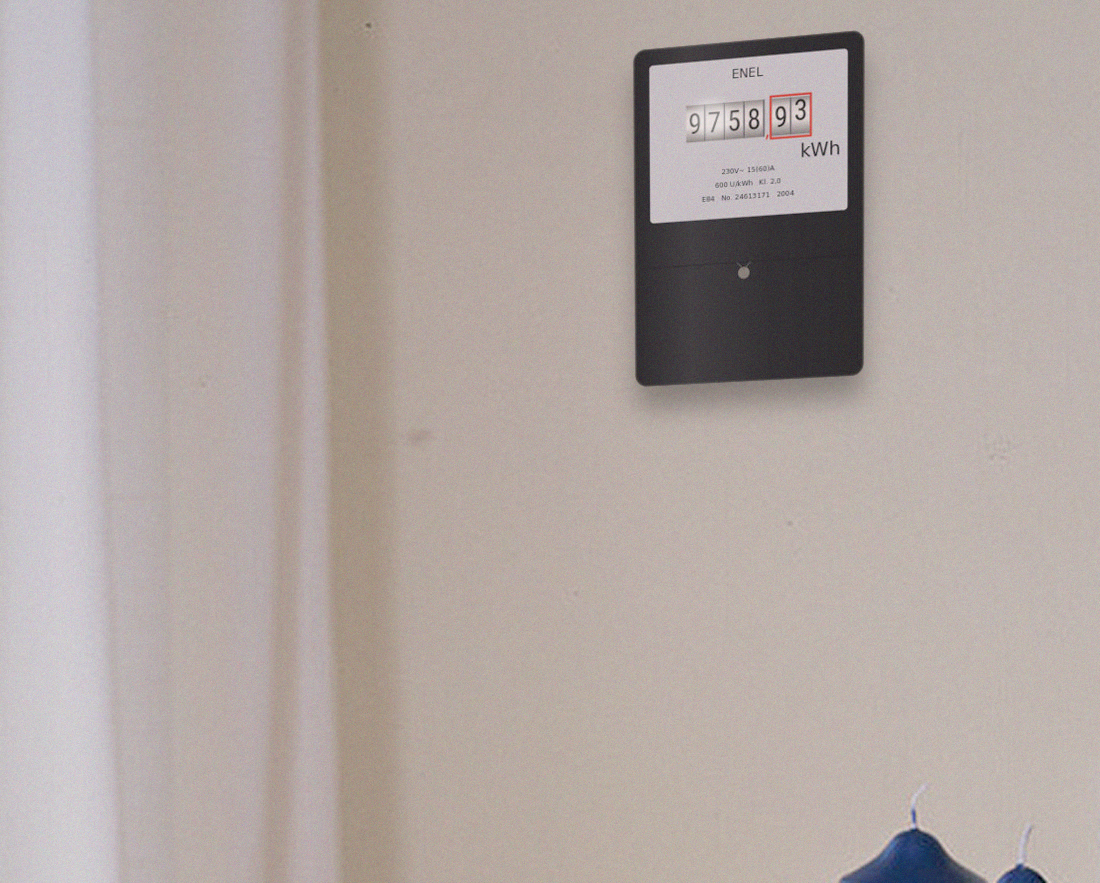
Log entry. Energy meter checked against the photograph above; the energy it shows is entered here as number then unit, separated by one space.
9758.93 kWh
